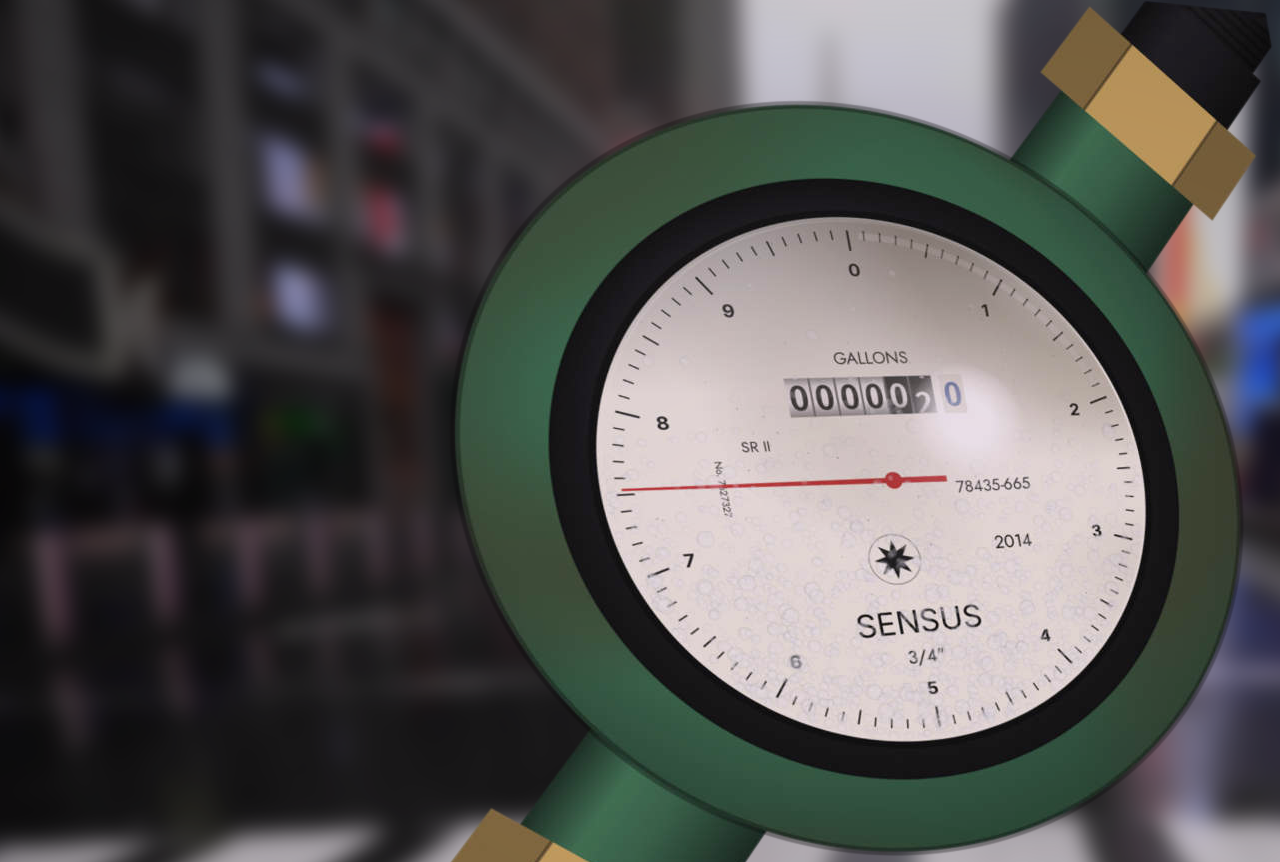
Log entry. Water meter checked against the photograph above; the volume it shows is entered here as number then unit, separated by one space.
17.5 gal
